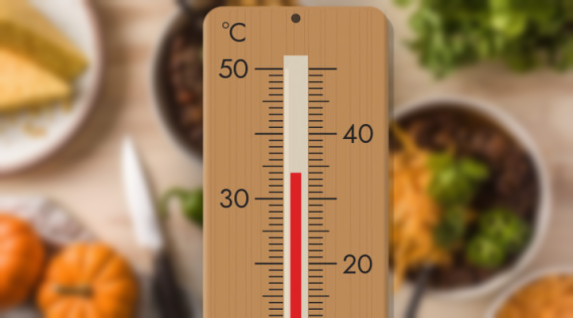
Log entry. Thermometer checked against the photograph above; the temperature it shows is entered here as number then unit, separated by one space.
34 °C
